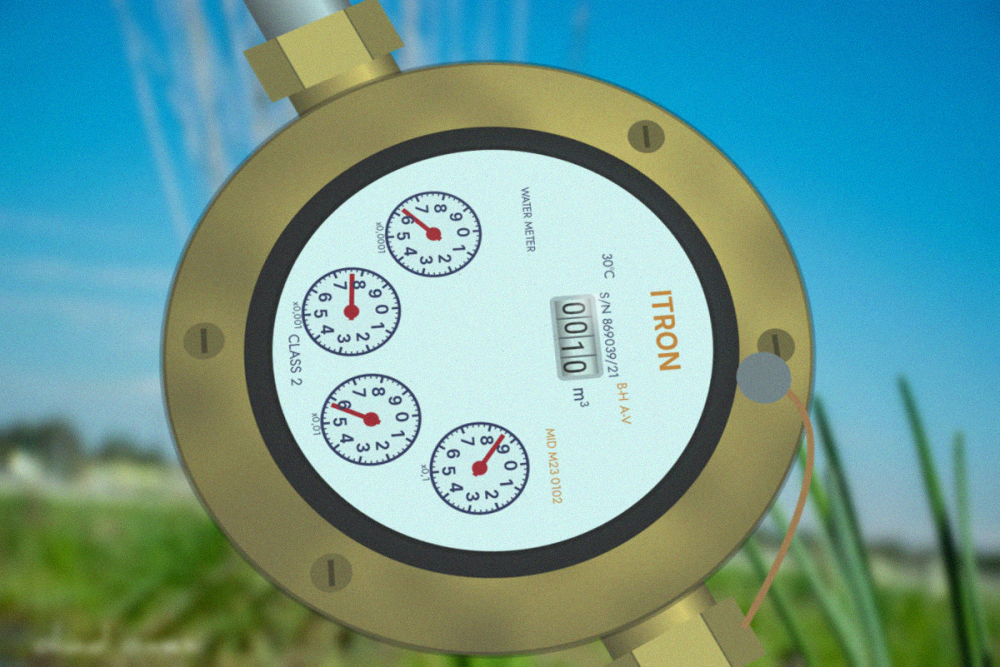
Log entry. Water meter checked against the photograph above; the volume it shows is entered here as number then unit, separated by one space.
9.8576 m³
